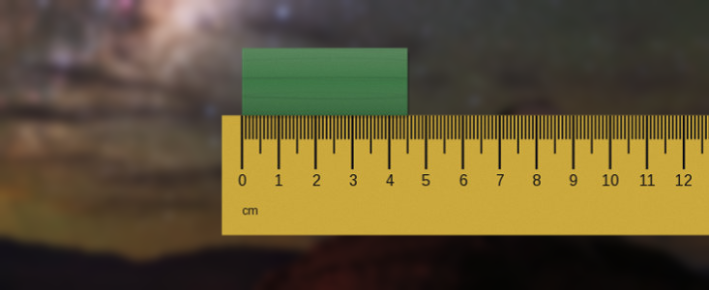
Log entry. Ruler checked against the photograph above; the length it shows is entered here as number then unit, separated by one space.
4.5 cm
